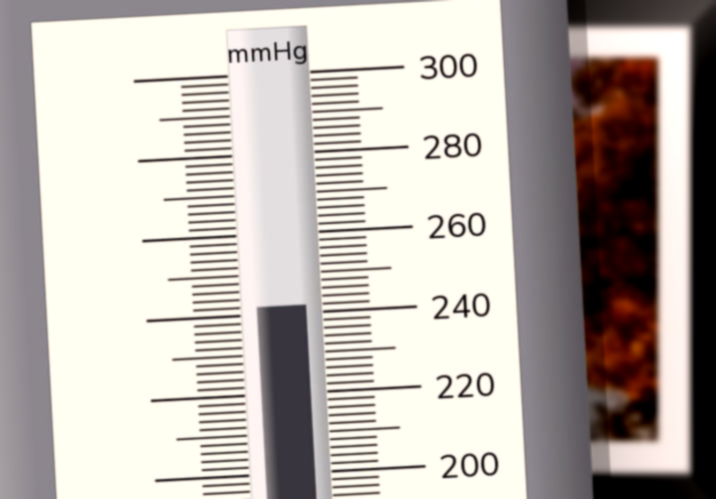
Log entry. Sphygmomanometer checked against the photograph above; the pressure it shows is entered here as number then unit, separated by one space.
242 mmHg
